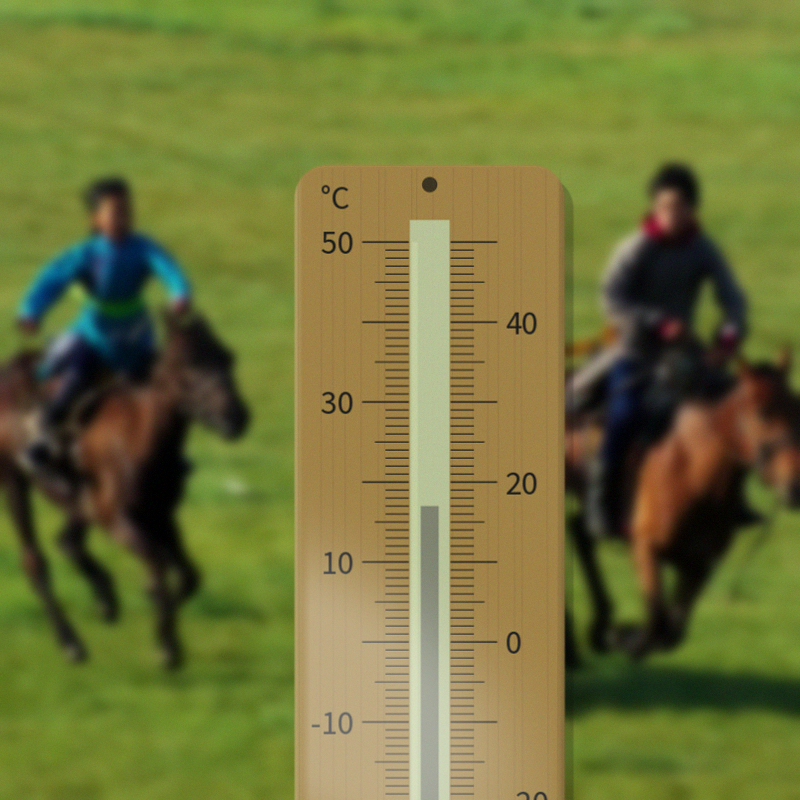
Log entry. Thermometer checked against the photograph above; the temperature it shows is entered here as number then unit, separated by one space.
17 °C
